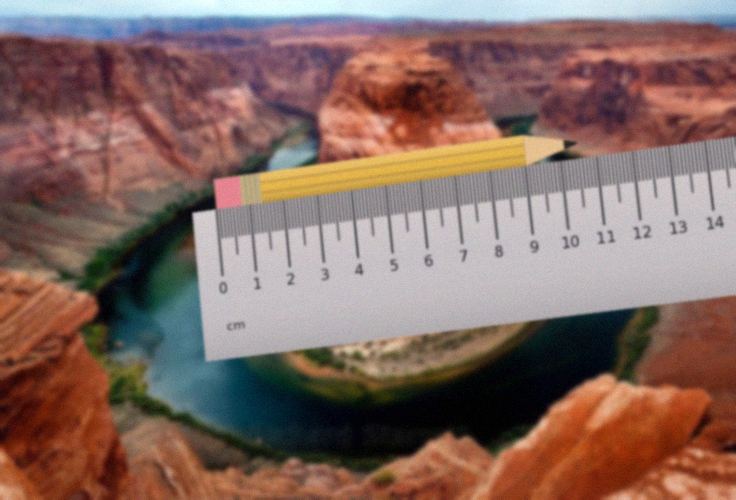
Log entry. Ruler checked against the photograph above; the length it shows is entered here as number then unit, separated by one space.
10.5 cm
